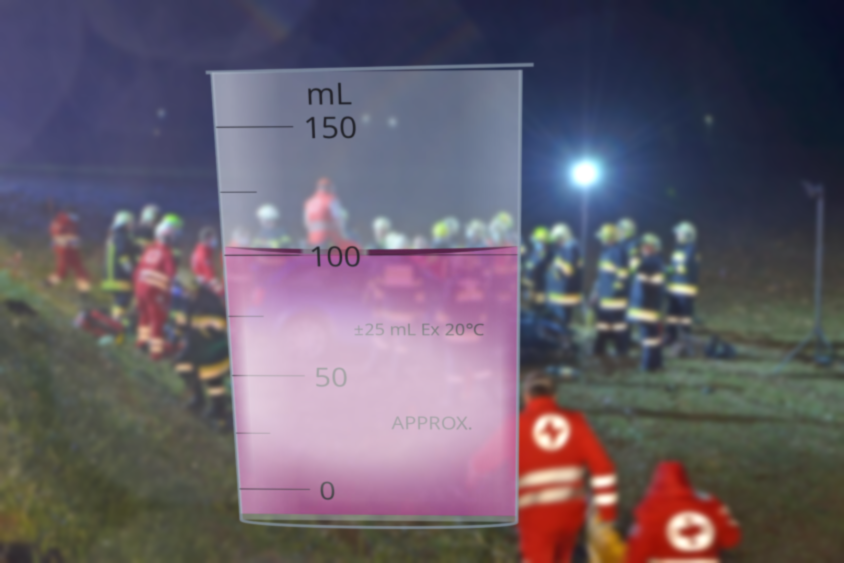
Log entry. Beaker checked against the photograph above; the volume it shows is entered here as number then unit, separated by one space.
100 mL
